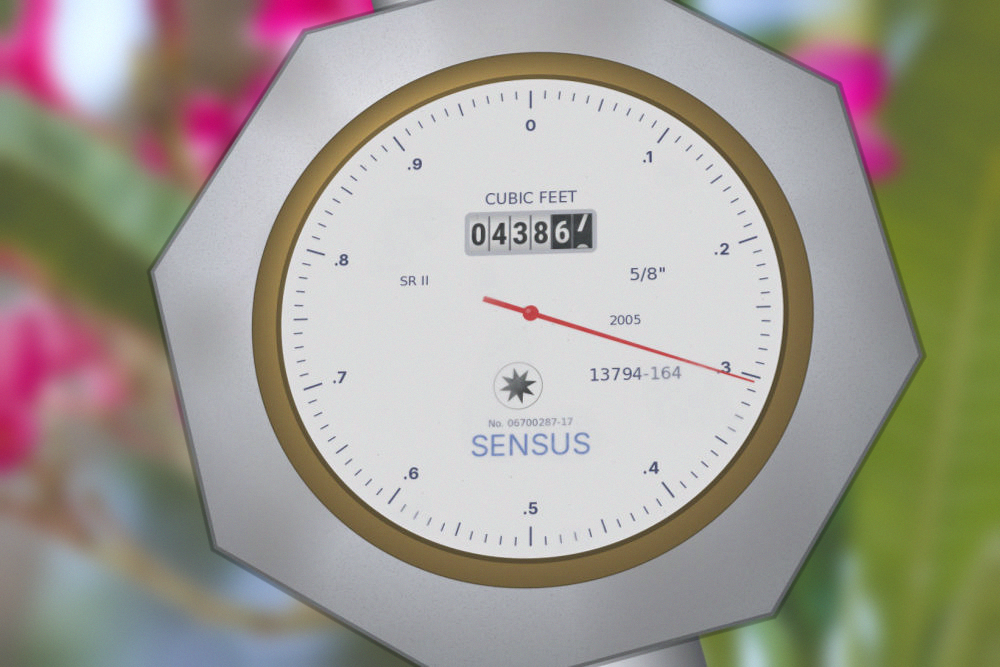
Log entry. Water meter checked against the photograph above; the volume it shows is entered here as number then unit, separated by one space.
43867.30 ft³
